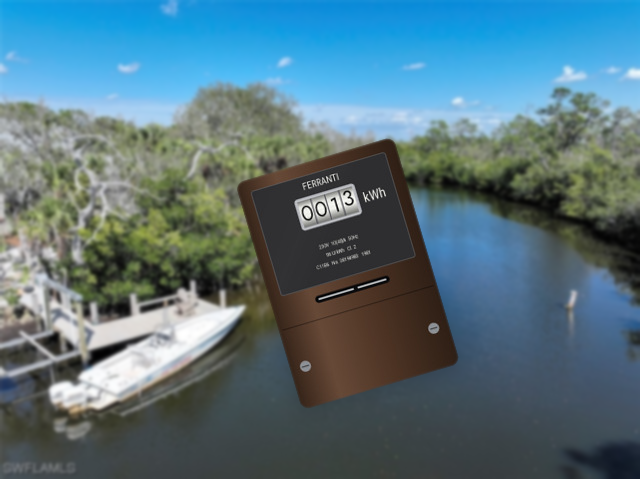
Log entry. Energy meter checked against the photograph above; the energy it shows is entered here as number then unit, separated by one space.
13 kWh
